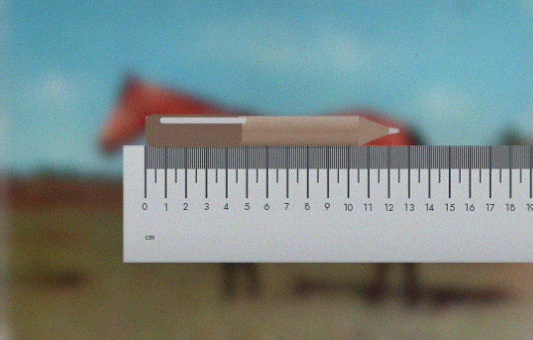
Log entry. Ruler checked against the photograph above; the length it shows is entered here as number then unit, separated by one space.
12.5 cm
